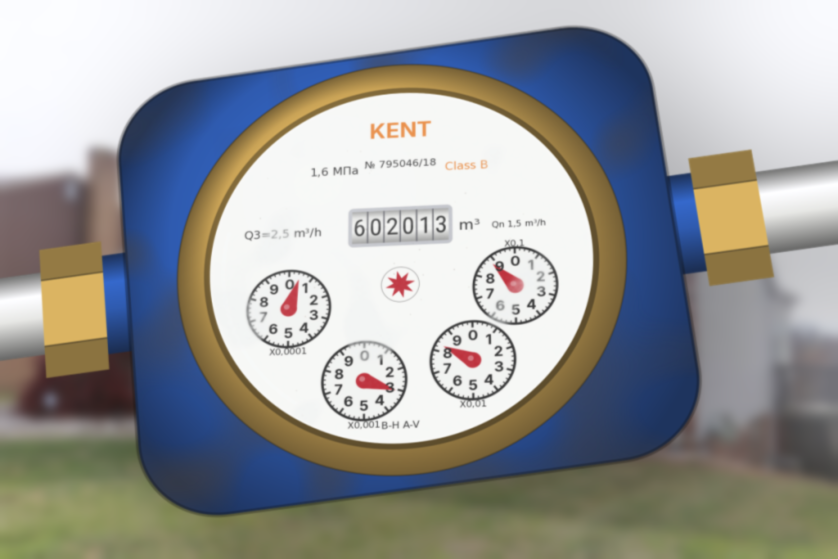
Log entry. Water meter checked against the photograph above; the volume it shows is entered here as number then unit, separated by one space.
602013.8830 m³
